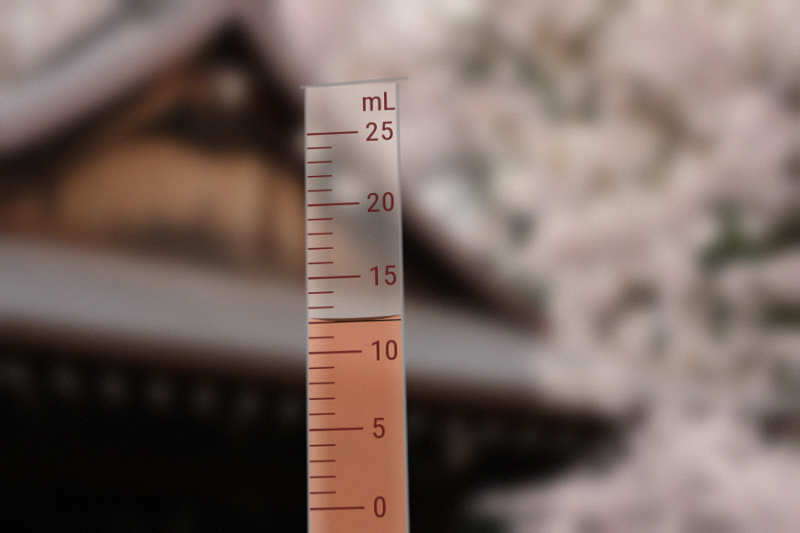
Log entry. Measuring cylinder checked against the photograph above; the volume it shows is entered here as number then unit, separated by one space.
12 mL
